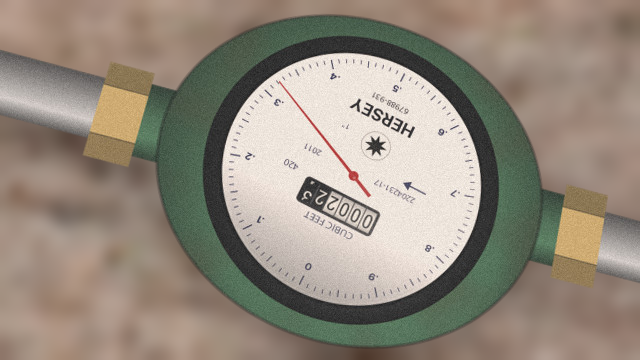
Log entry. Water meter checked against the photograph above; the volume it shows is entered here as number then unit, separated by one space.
223.32 ft³
